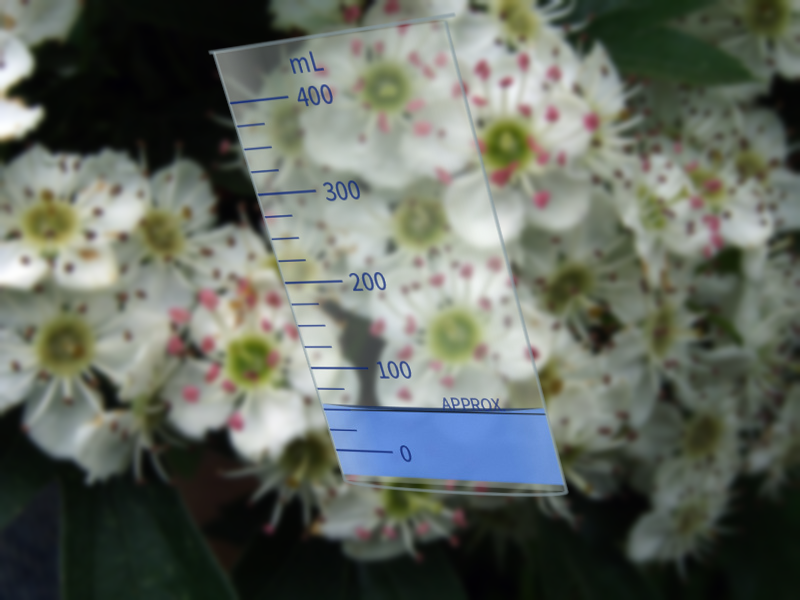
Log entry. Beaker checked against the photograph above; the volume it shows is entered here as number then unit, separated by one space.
50 mL
